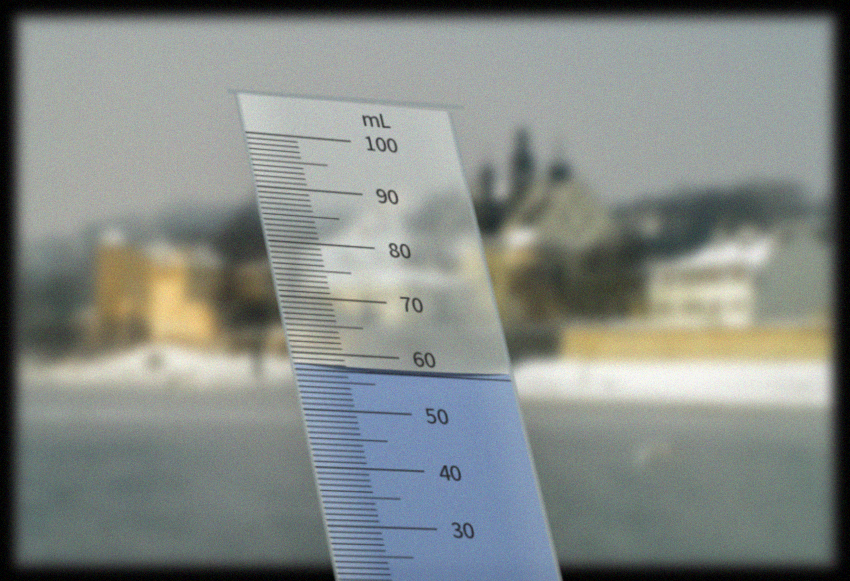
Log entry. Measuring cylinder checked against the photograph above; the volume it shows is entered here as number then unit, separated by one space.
57 mL
